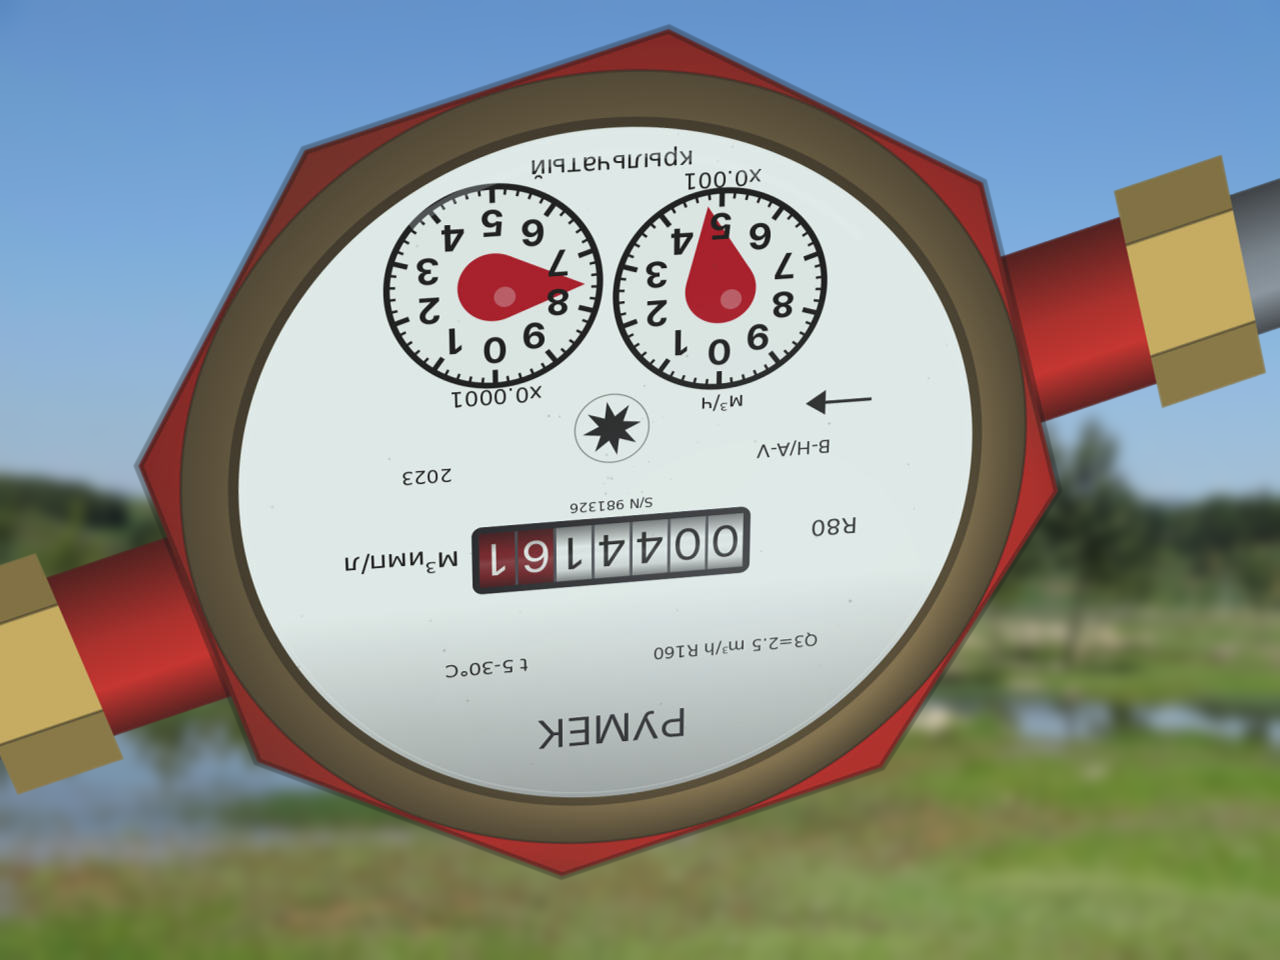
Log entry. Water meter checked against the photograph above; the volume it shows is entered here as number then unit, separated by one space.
441.6147 m³
